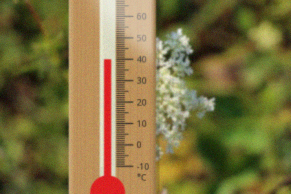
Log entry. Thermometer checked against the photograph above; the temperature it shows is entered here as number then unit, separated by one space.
40 °C
